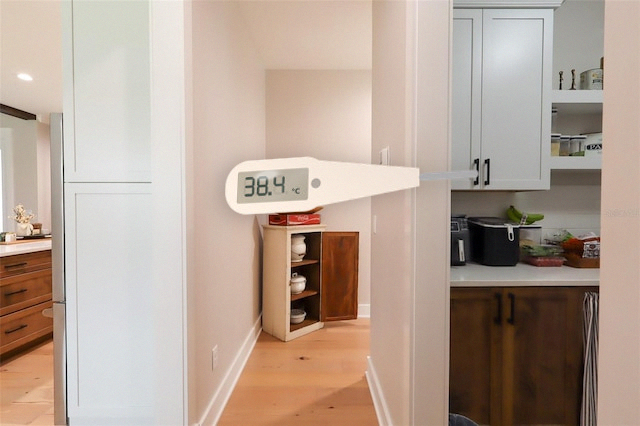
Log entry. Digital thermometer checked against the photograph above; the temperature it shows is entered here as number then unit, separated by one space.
38.4 °C
